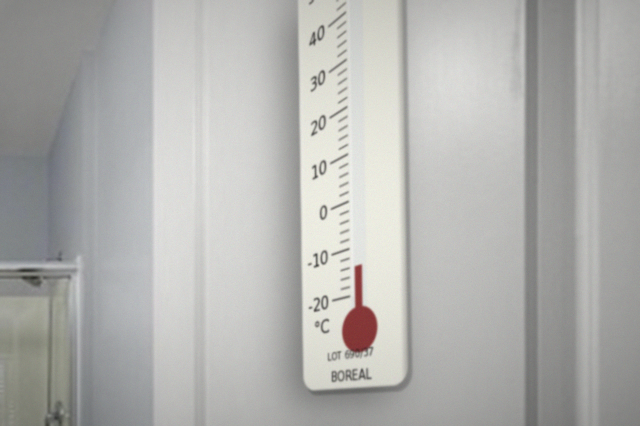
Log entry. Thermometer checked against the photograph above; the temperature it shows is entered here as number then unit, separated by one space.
-14 °C
